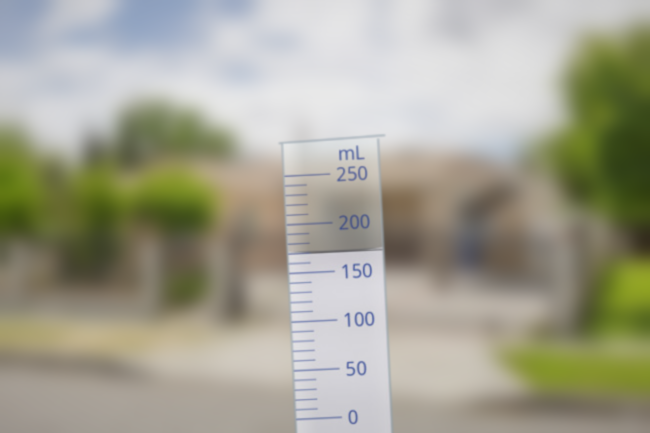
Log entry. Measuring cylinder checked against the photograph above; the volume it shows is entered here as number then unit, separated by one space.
170 mL
